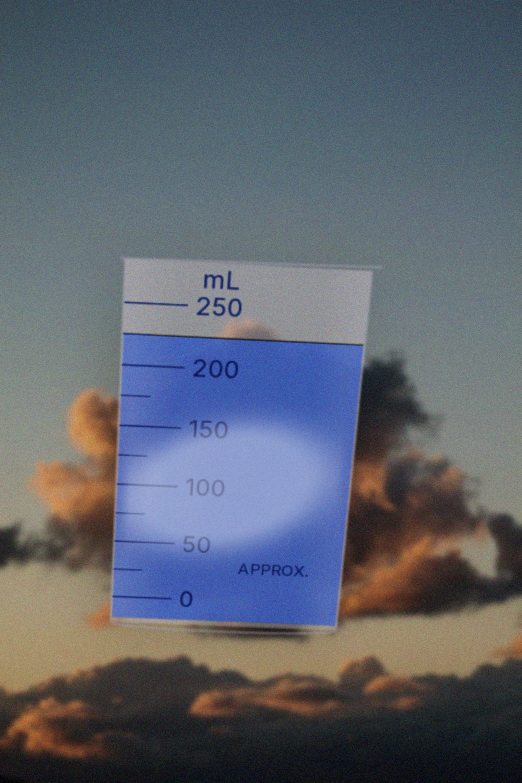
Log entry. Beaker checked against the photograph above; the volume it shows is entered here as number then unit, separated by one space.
225 mL
